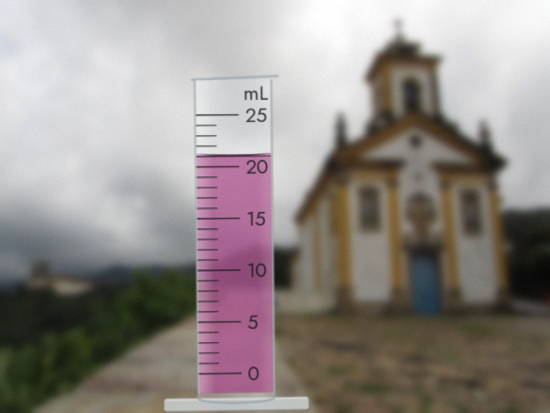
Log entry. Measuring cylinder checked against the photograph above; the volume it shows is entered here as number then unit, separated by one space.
21 mL
